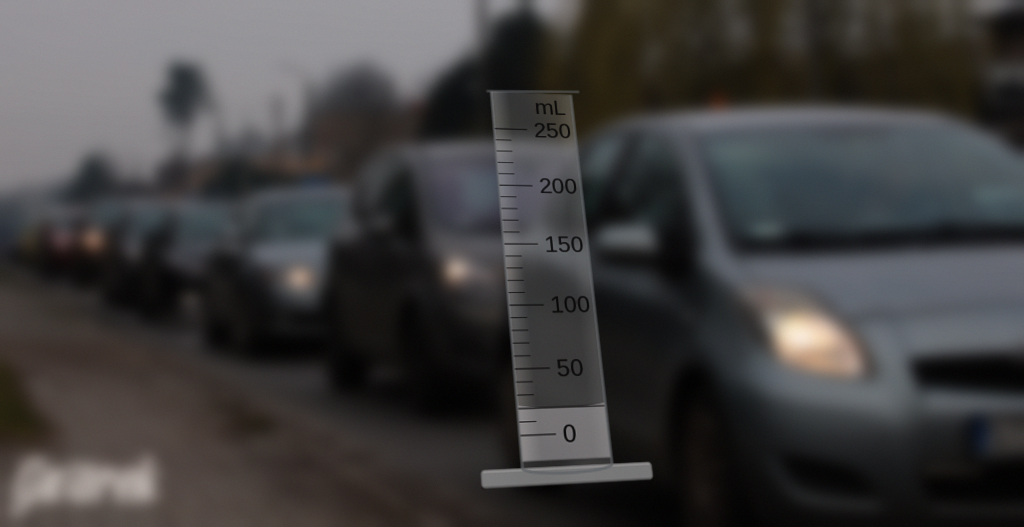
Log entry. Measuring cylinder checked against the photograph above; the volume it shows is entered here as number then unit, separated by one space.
20 mL
